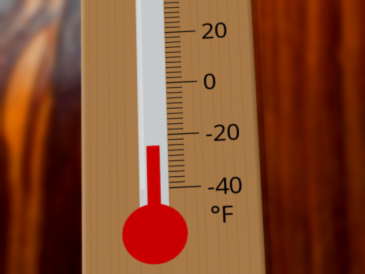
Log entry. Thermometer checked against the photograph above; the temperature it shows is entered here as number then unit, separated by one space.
-24 °F
